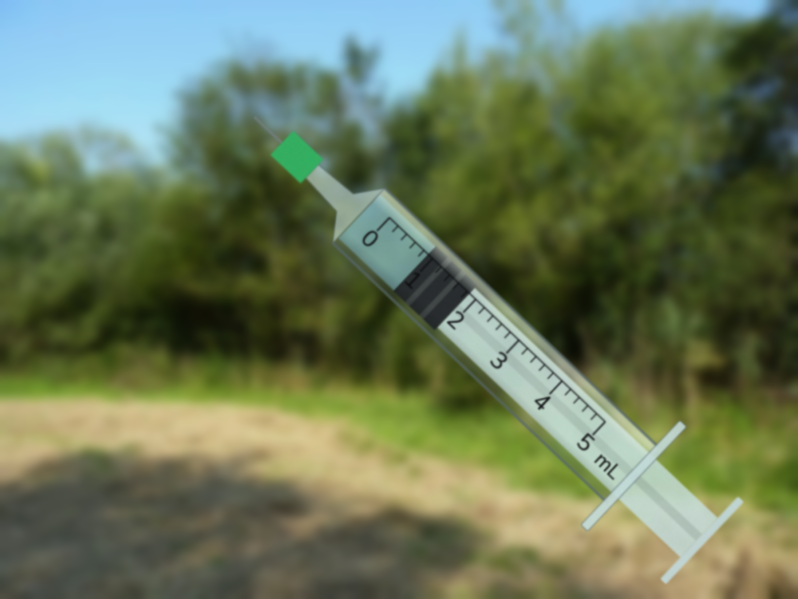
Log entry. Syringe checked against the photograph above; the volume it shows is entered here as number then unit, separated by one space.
0.9 mL
